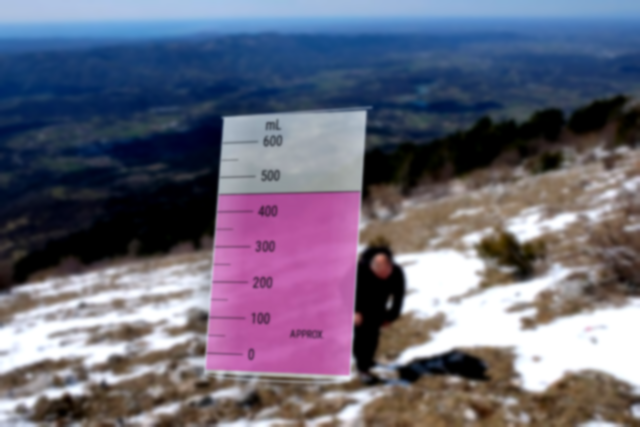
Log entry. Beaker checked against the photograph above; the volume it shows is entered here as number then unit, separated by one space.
450 mL
